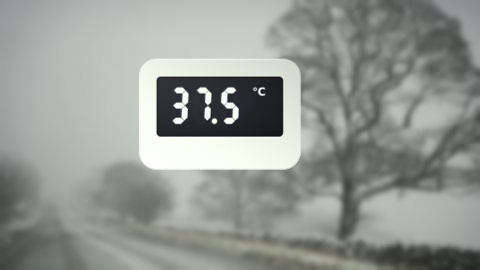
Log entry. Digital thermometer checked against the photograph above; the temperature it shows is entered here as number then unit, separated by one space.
37.5 °C
